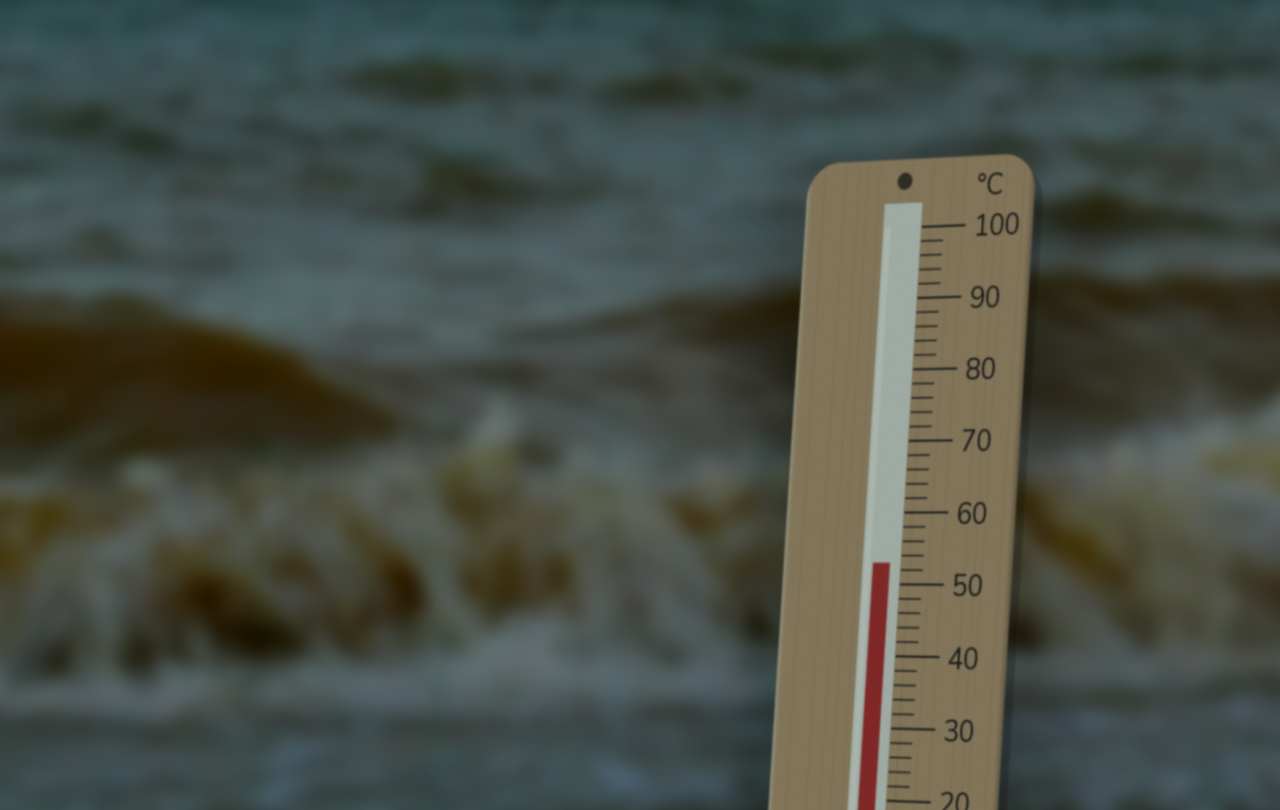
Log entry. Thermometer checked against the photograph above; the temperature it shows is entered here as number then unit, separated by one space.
53 °C
